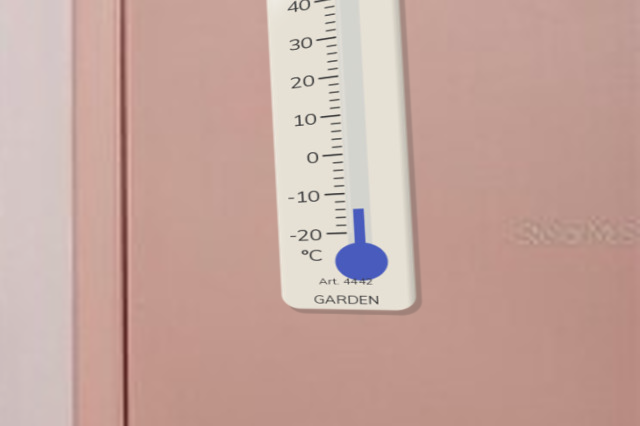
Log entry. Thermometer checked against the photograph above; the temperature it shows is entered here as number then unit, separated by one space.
-14 °C
